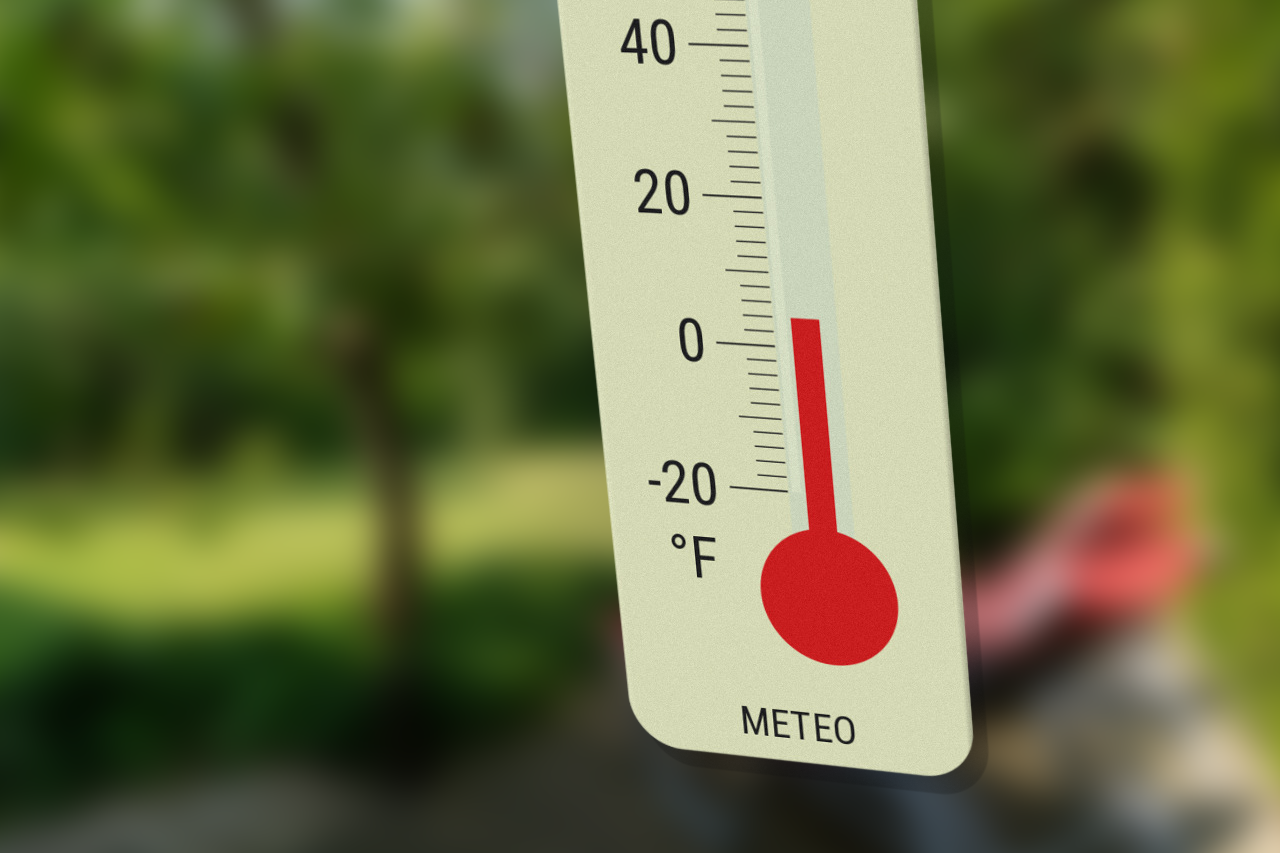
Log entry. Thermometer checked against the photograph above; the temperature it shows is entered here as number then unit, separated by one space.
4 °F
